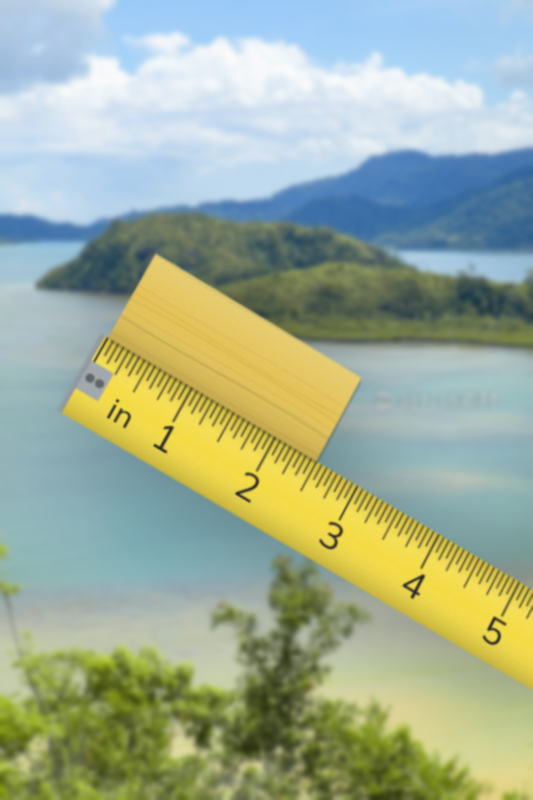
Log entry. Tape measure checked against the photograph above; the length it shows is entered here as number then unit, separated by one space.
2.5 in
